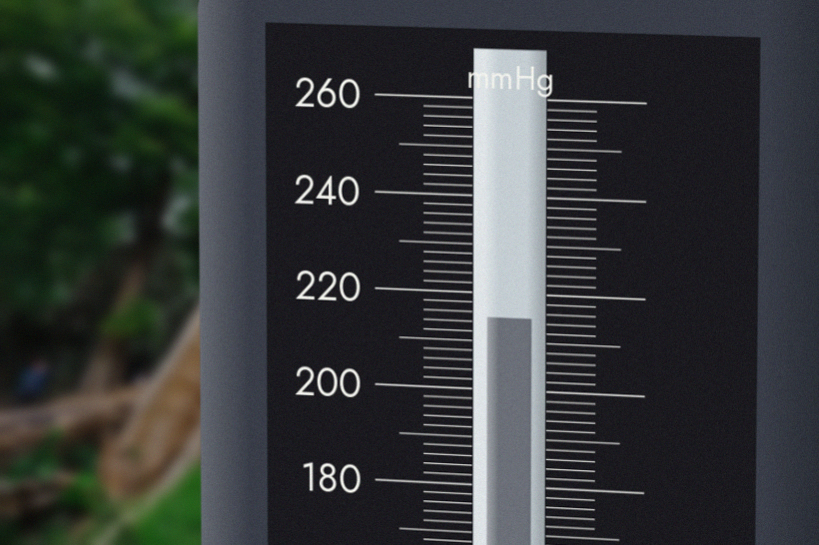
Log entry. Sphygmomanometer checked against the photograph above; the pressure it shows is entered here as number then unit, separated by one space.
215 mmHg
